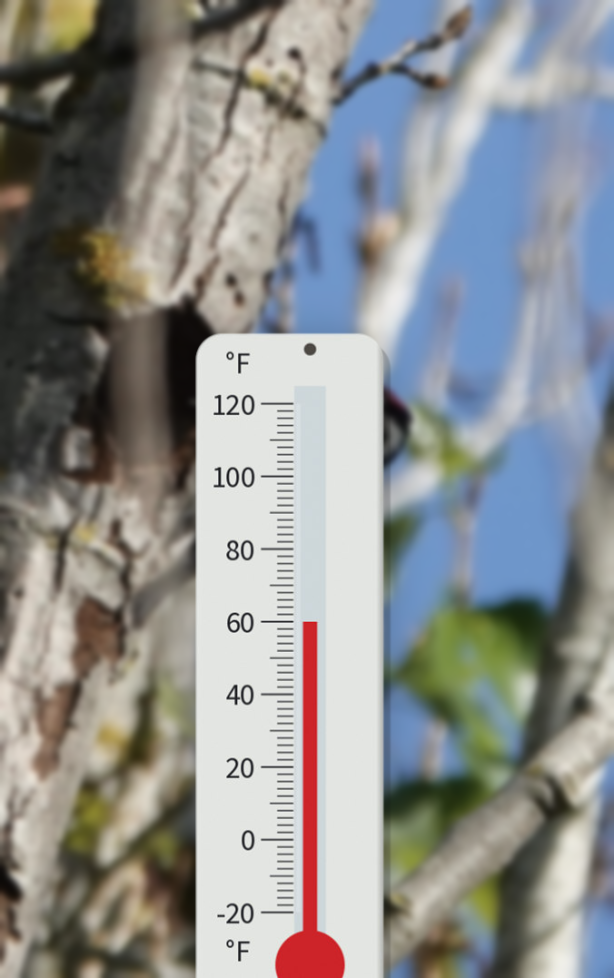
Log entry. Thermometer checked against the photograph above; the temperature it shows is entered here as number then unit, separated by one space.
60 °F
